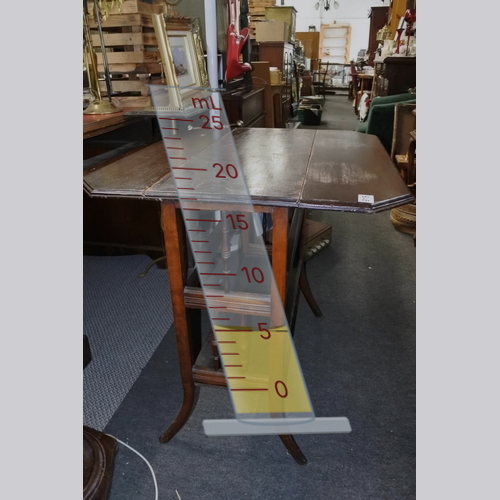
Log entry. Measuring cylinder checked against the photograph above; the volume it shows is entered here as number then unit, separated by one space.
5 mL
